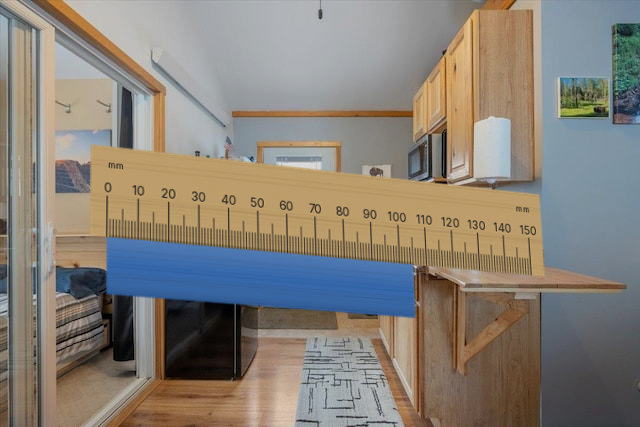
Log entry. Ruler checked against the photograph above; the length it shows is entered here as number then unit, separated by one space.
105 mm
